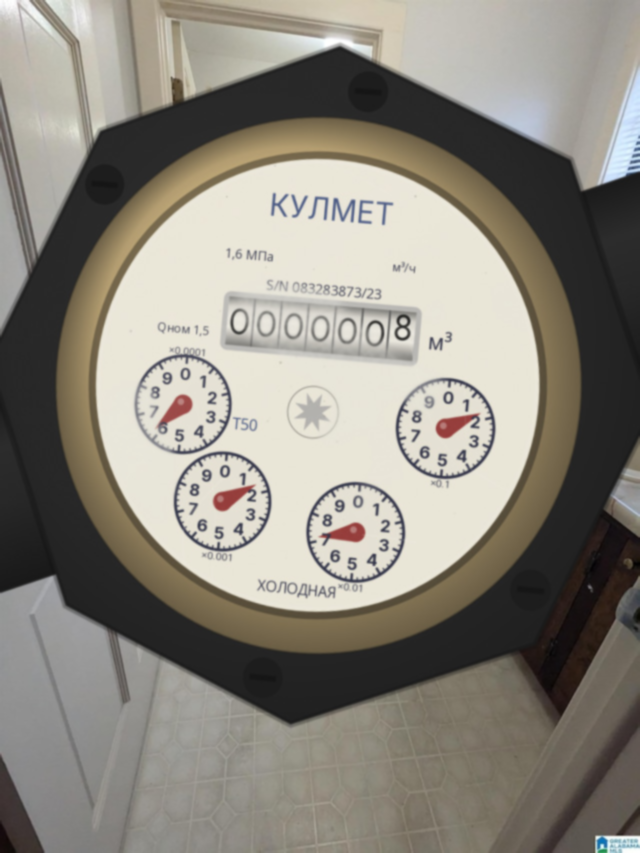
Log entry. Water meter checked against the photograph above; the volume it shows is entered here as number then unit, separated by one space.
8.1716 m³
